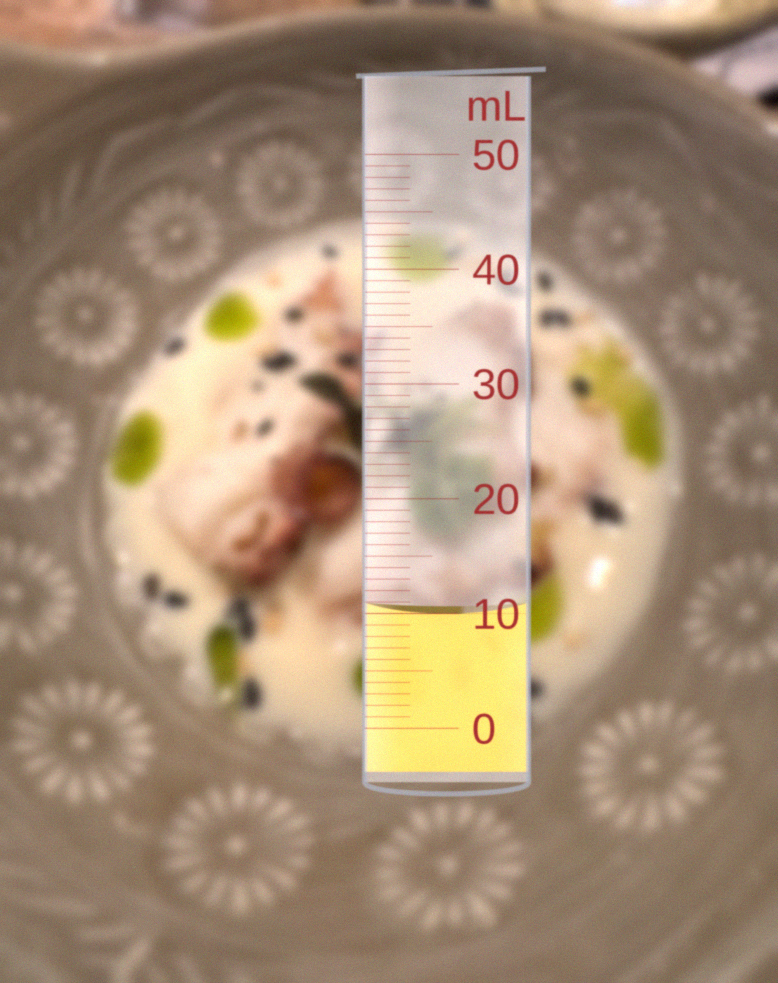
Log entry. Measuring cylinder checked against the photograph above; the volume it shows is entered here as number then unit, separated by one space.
10 mL
